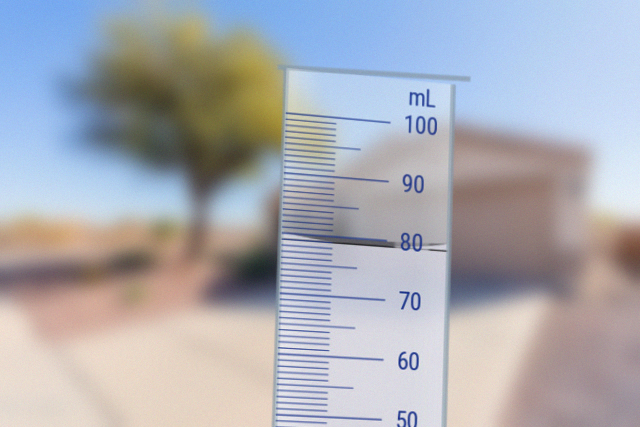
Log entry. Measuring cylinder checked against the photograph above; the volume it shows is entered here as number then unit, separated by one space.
79 mL
